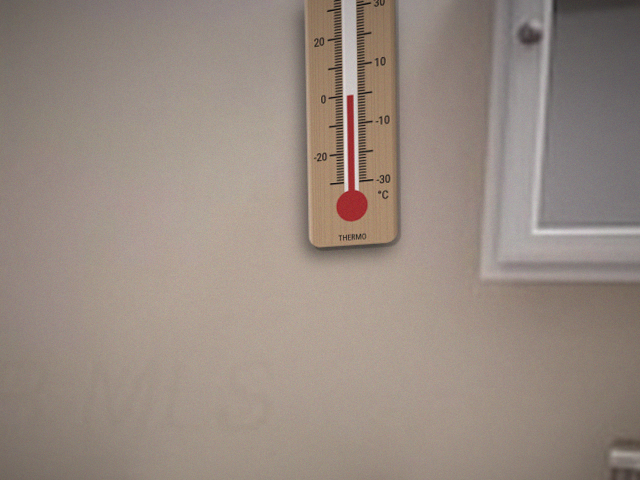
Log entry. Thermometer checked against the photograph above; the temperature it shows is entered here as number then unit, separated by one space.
0 °C
